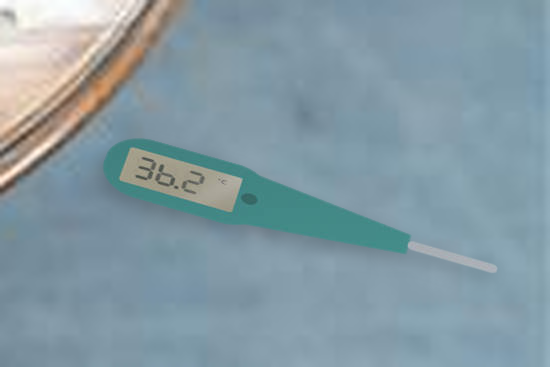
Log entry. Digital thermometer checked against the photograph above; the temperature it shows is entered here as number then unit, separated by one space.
36.2 °C
